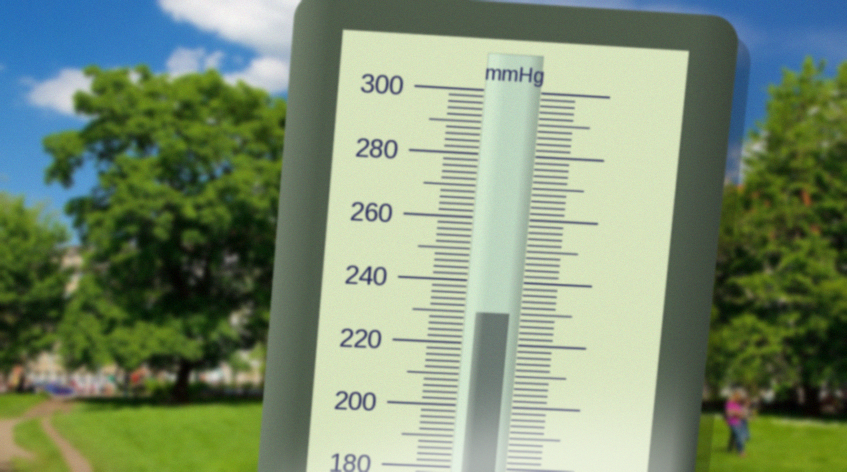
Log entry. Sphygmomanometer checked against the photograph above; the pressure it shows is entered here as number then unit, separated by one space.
230 mmHg
